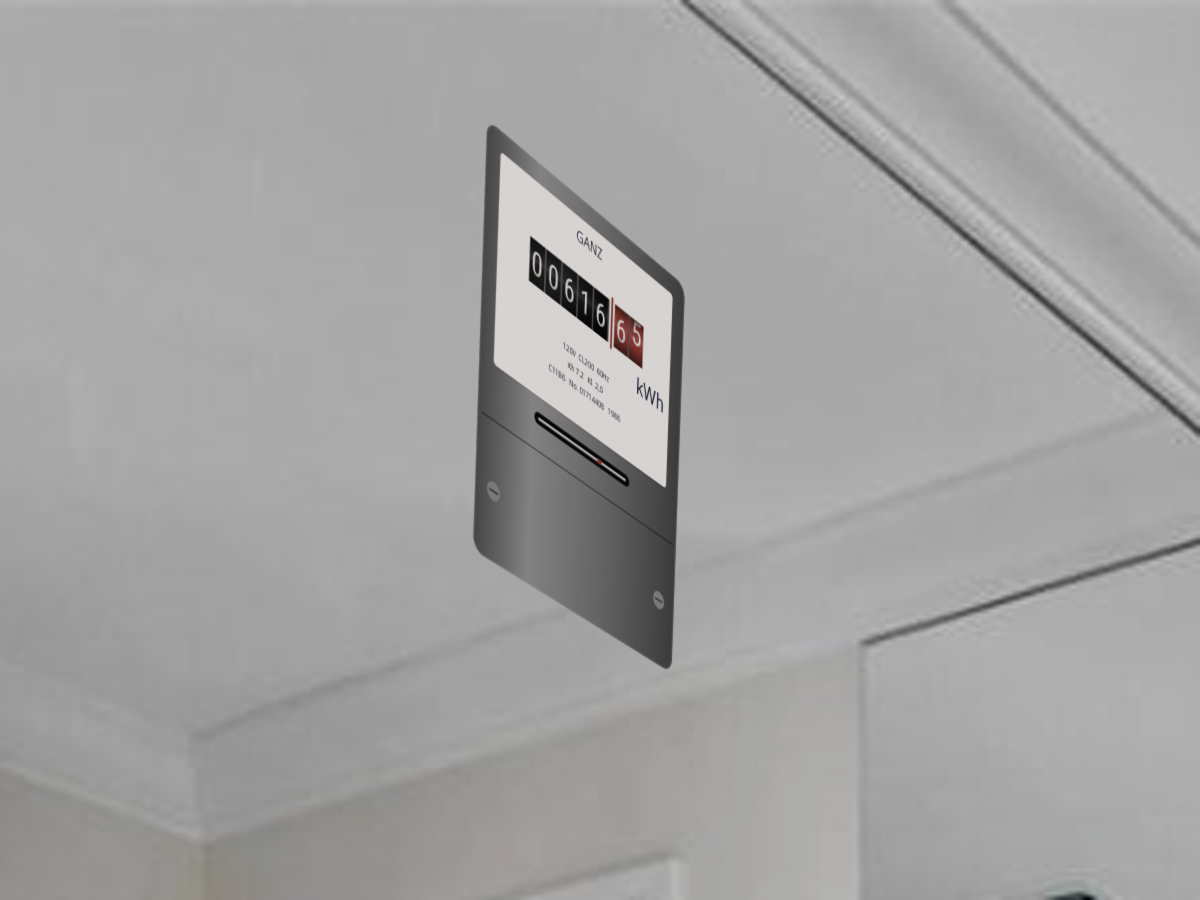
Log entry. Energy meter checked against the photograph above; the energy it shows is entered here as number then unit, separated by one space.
616.65 kWh
